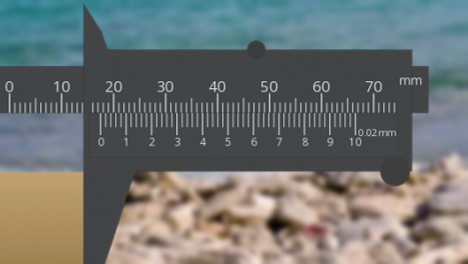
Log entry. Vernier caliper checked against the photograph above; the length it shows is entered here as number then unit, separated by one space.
17.5 mm
